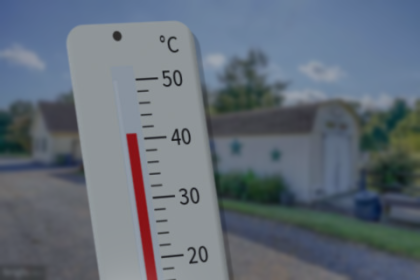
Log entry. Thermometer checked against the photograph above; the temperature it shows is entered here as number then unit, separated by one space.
41 °C
